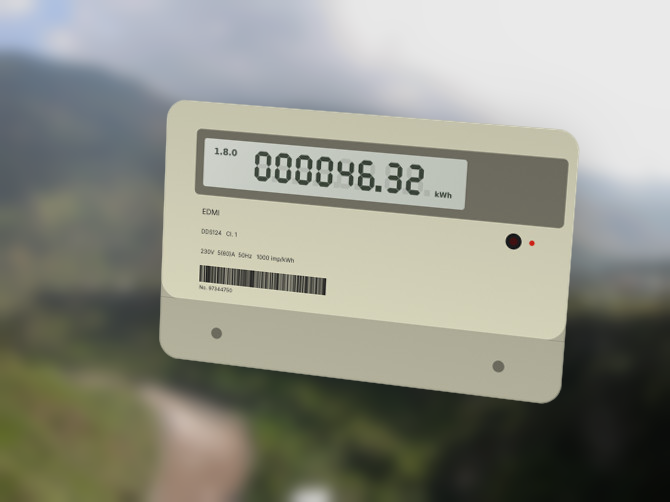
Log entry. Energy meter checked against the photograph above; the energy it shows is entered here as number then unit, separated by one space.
46.32 kWh
